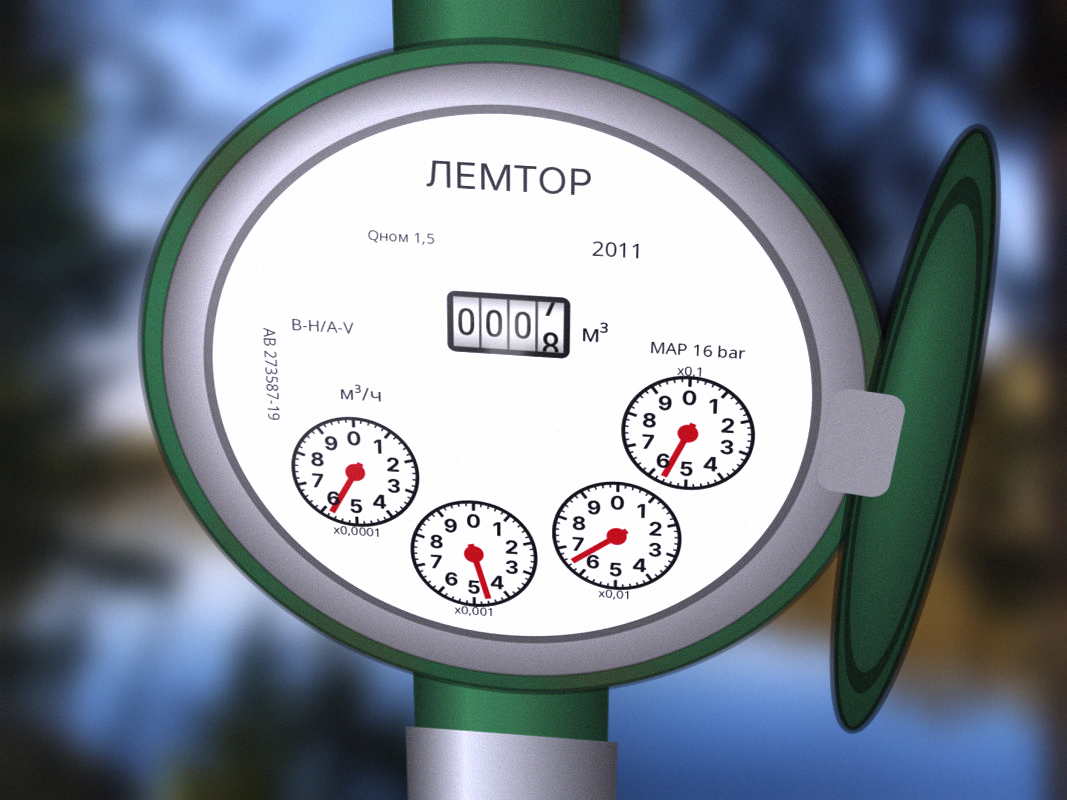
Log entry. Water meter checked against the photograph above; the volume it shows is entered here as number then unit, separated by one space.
7.5645 m³
